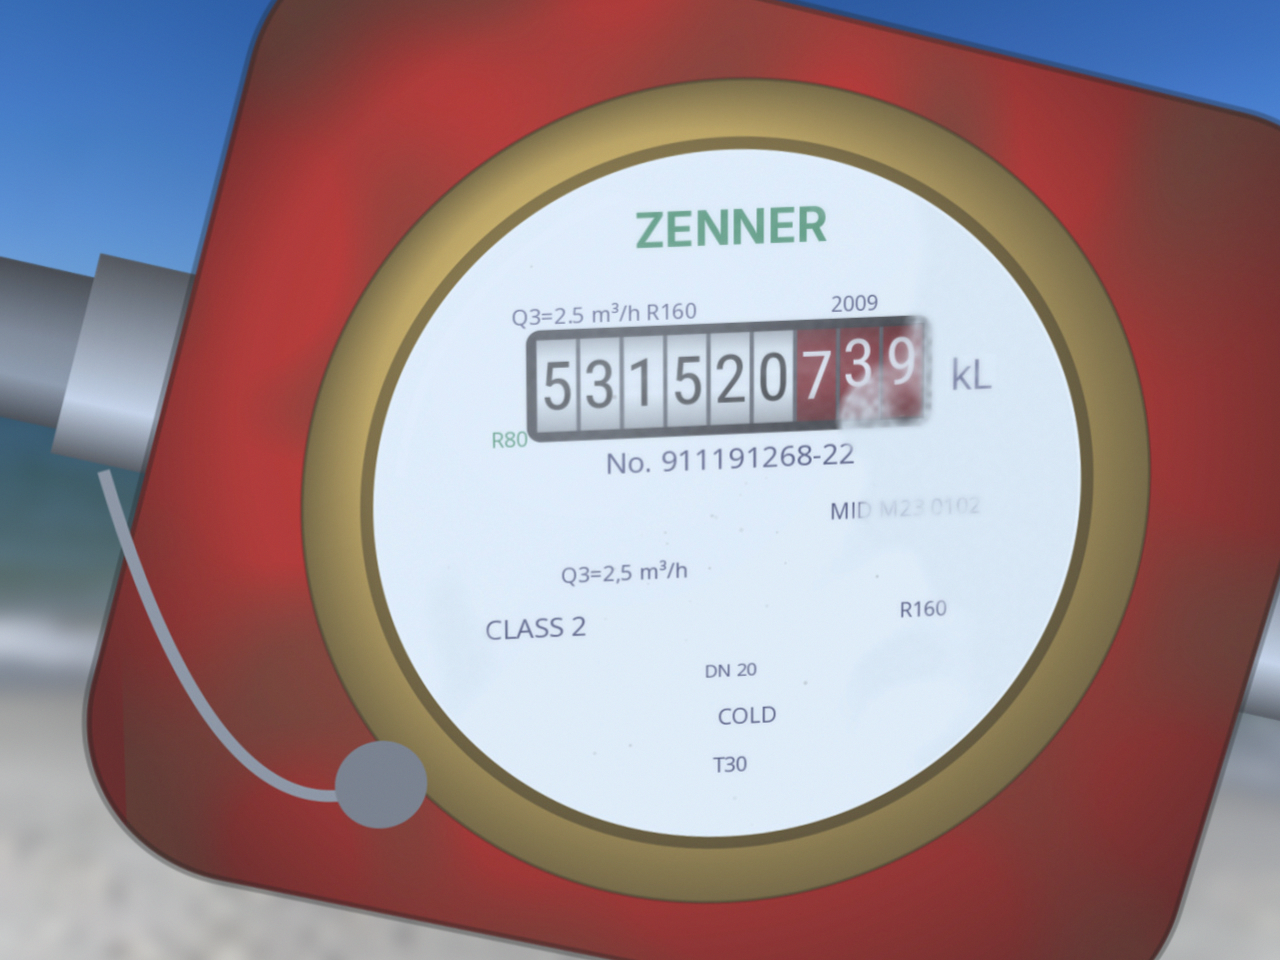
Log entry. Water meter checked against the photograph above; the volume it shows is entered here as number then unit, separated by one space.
531520.739 kL
